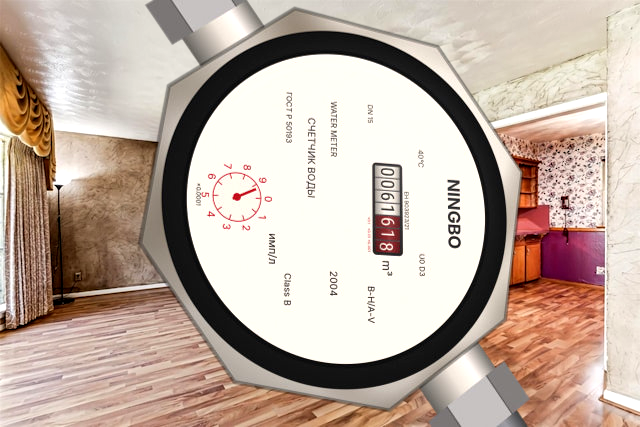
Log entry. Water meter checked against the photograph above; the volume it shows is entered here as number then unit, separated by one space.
61.6179 m³
